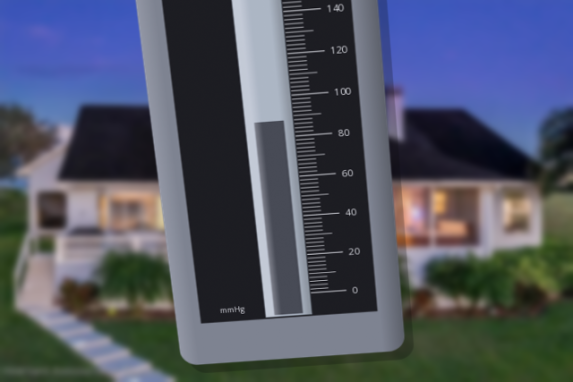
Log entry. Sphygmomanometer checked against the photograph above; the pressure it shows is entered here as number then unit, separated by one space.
88 mmHg
